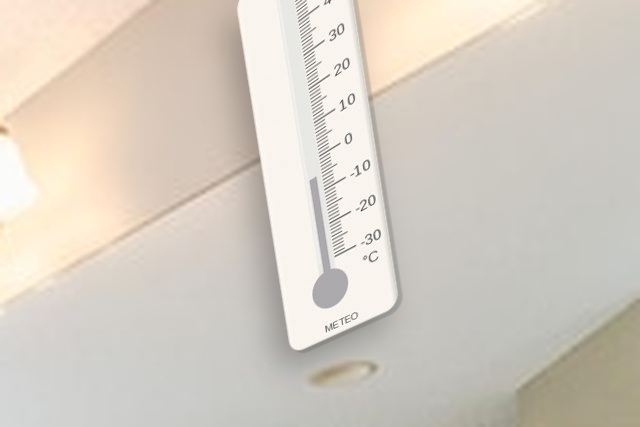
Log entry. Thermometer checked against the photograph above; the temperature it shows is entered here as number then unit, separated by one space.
-5 °C
